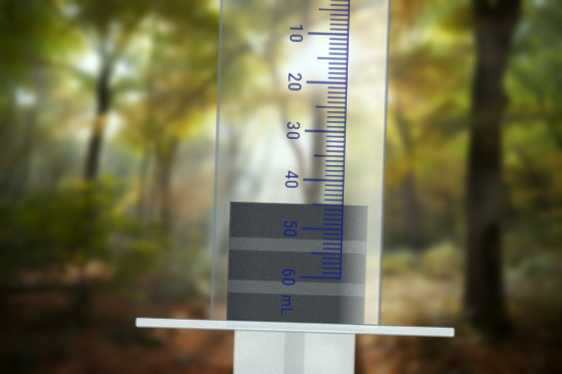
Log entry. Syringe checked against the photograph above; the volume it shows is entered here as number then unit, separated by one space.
45 mL
